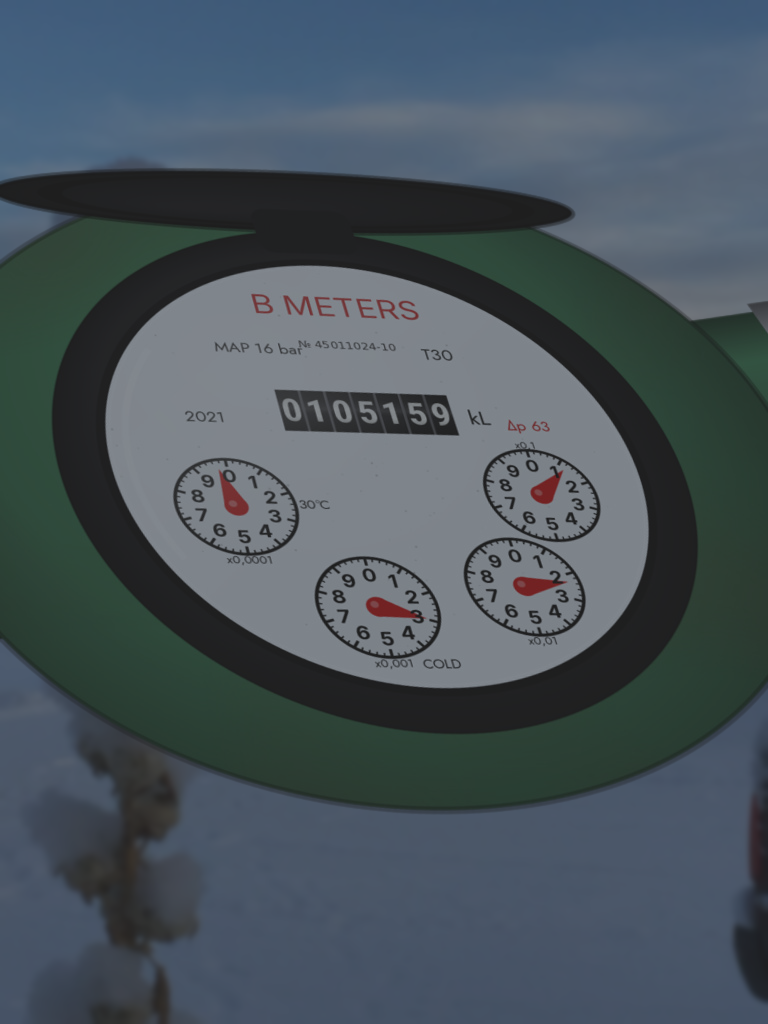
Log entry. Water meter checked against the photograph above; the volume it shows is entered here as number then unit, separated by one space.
105159.1229 kL
